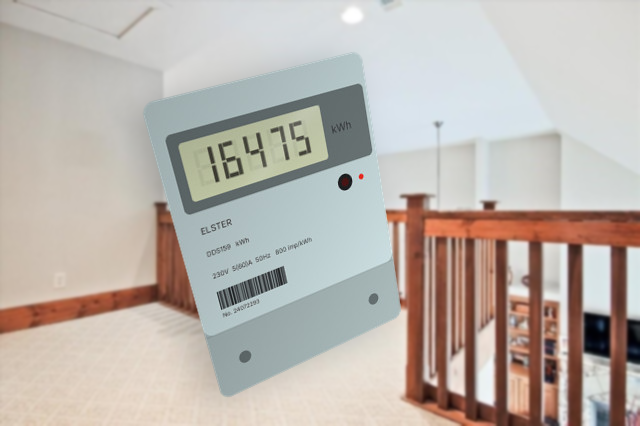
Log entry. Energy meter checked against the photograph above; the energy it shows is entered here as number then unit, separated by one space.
16475 kWh
